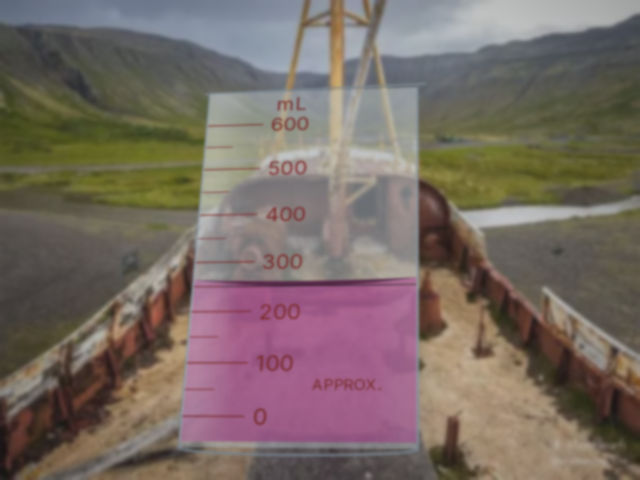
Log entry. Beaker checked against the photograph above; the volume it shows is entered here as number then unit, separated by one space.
250 mL
